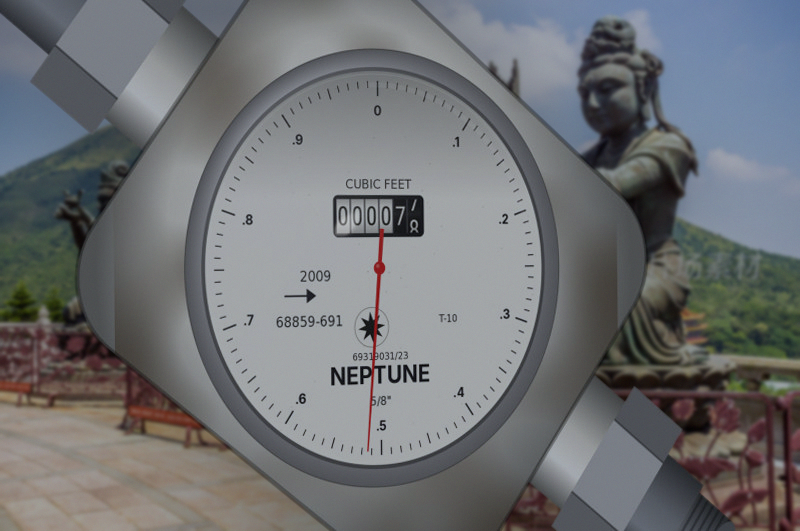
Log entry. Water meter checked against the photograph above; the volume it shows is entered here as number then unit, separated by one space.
77.51 ft³
